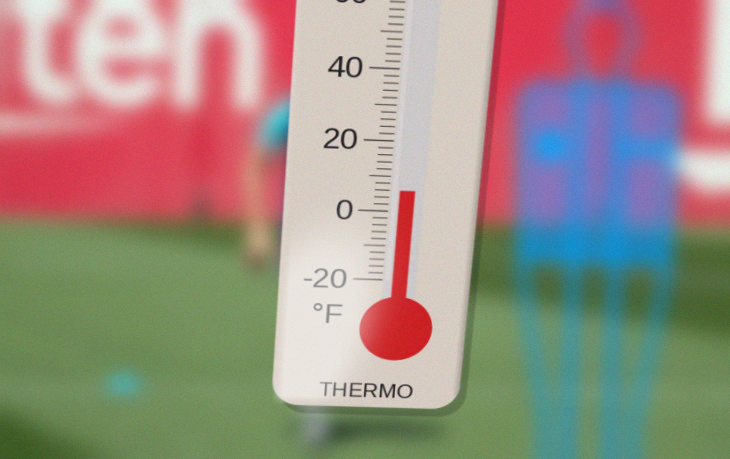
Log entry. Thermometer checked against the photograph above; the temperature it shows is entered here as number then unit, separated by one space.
6 °F
